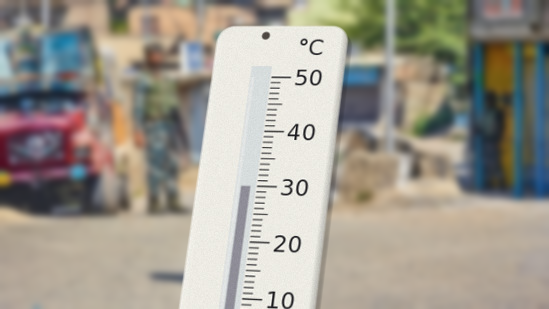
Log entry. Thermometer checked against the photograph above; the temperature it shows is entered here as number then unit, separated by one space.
30 °C
